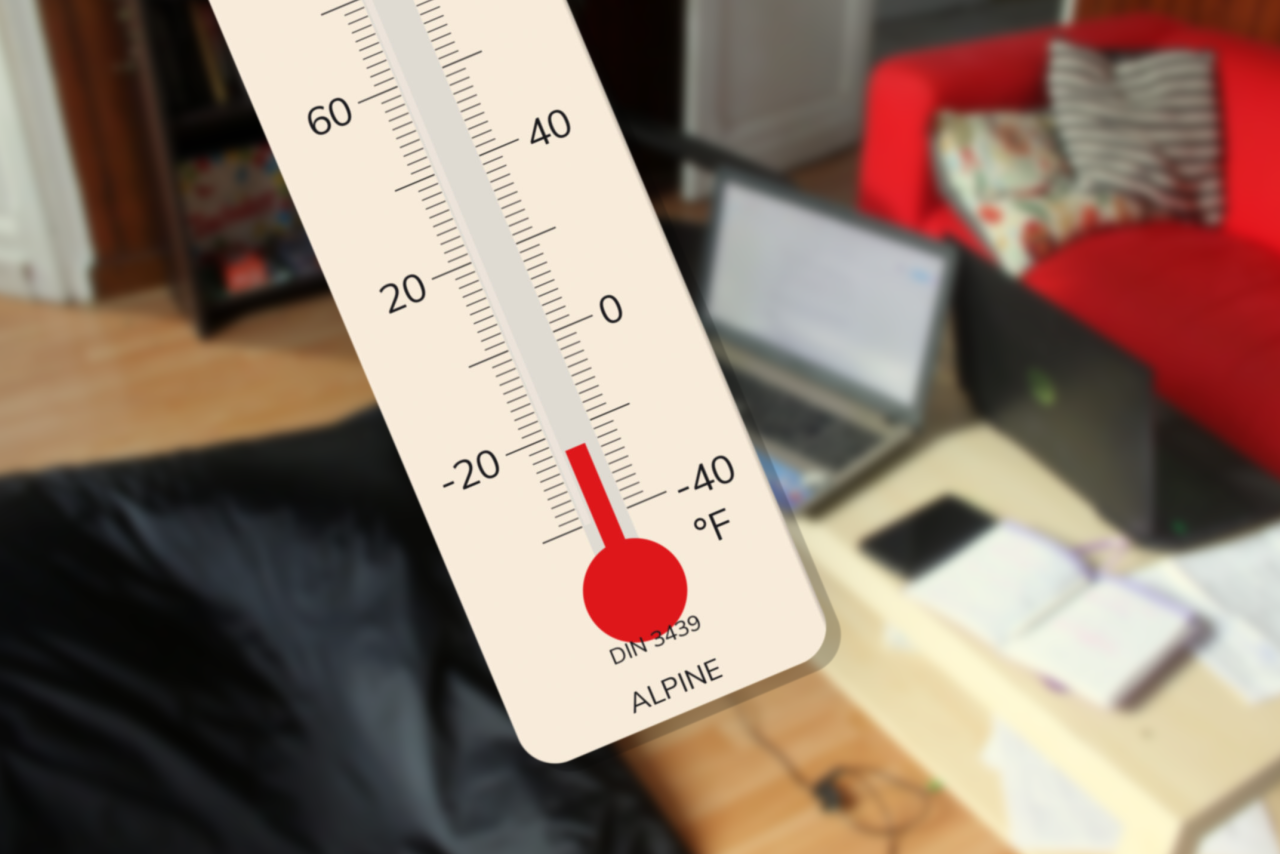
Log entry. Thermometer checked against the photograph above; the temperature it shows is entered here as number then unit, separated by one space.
-24 °F
